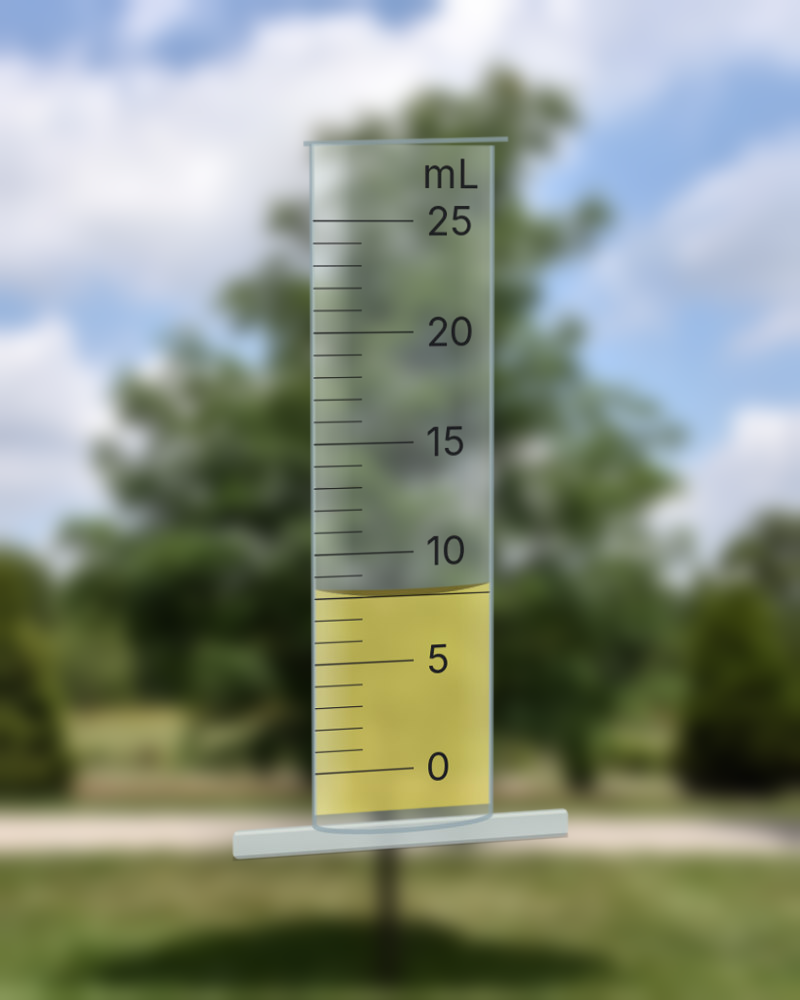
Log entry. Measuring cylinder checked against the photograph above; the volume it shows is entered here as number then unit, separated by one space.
8 mL
